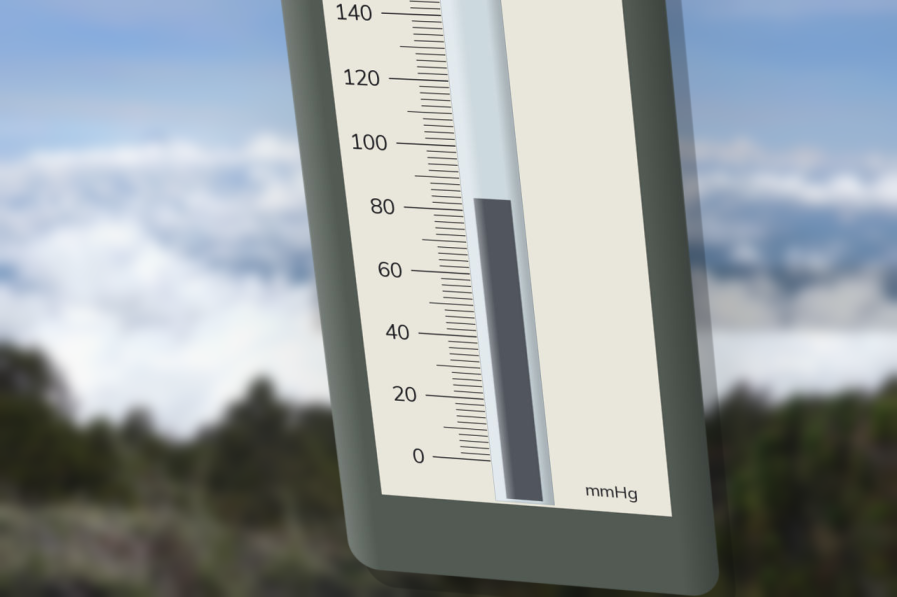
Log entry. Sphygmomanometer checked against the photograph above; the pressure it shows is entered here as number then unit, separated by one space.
84 mmHg
